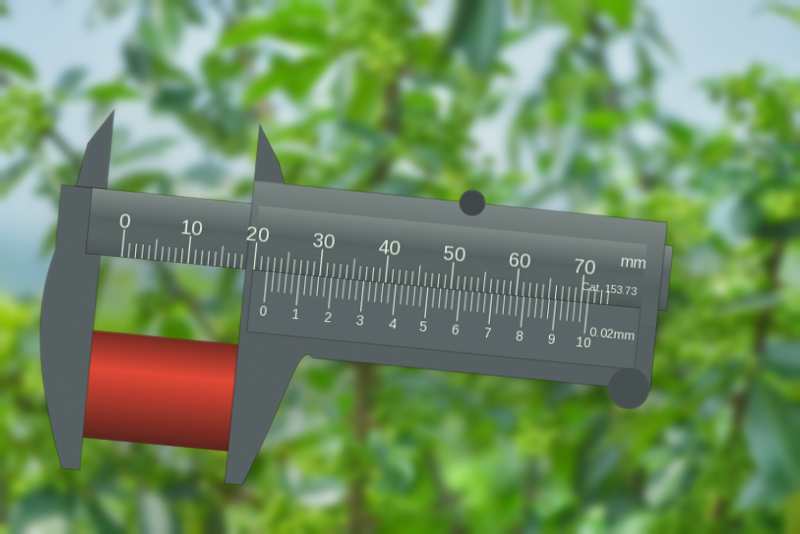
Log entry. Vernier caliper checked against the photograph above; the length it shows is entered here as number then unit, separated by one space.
22.0 mm
